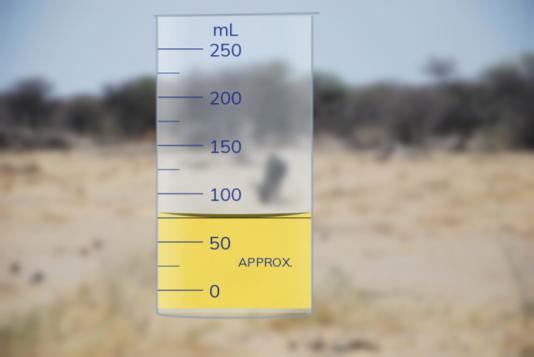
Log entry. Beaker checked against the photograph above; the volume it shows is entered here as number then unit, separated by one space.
75 mL
